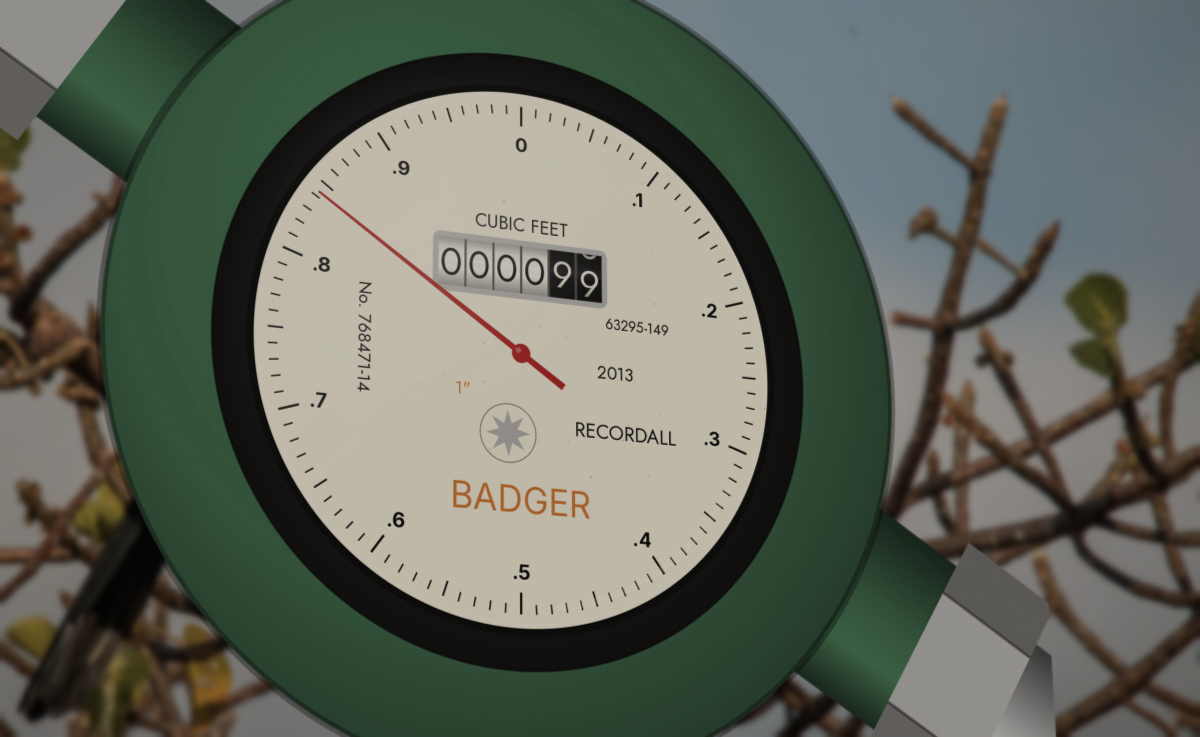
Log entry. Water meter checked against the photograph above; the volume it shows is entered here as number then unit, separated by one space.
98.84 ft³
